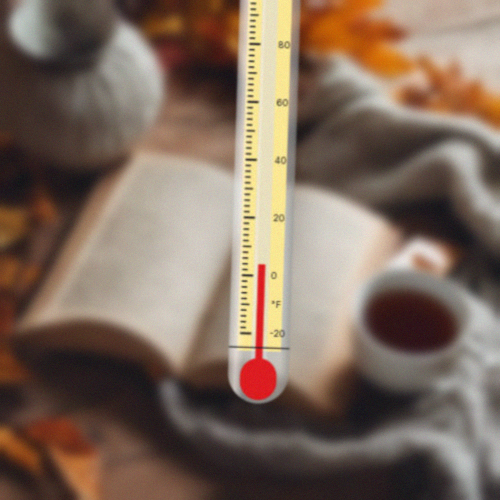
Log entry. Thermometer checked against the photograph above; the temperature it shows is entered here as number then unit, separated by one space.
4 °F
